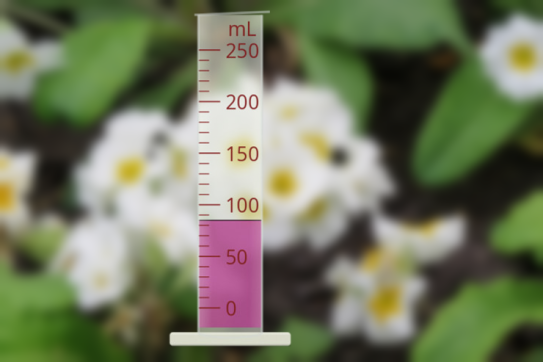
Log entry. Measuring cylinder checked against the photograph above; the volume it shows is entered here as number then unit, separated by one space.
85 mL
